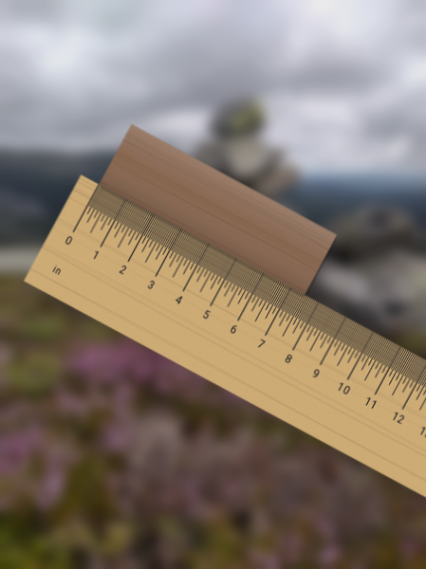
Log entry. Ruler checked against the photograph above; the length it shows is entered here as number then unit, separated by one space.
7.5 in
